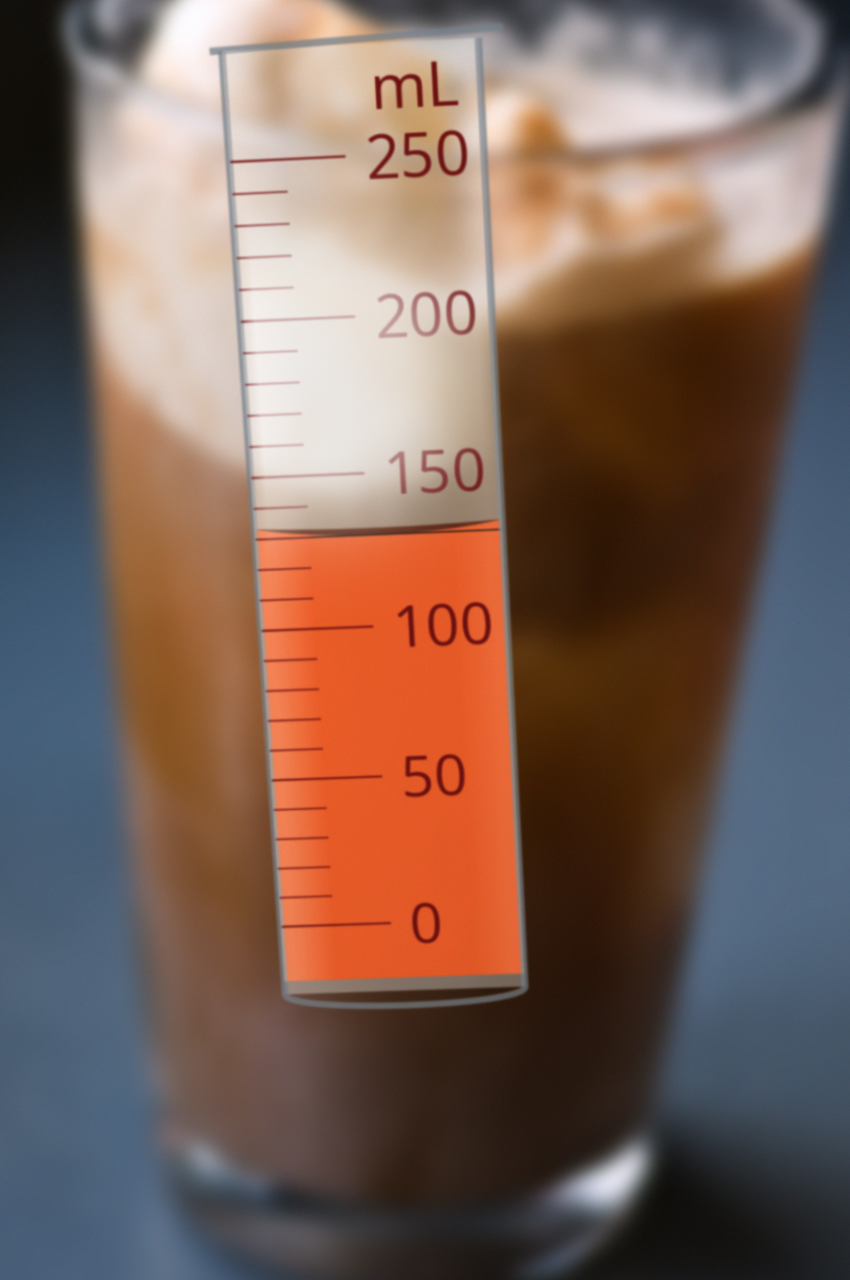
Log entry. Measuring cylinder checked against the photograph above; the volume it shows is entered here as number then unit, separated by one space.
130 mL
